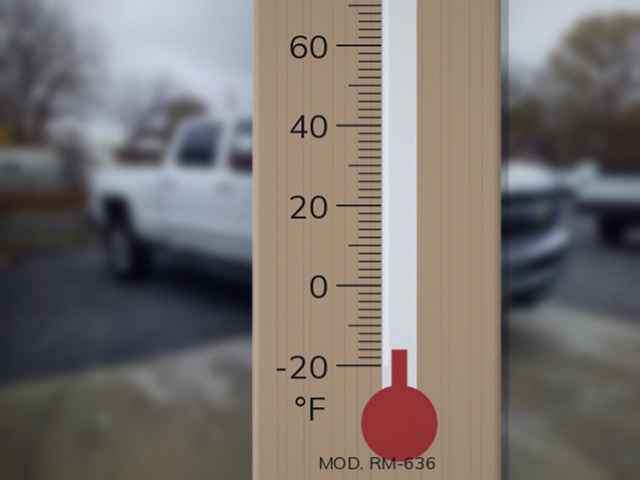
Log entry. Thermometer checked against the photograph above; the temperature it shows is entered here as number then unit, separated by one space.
-16 °F
